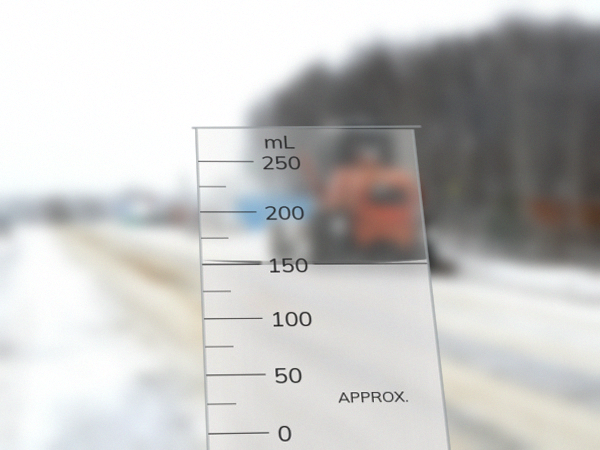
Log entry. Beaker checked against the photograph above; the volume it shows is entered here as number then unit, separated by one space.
150 mL
